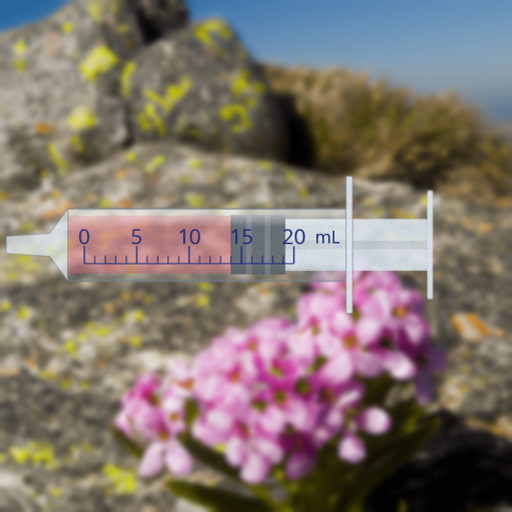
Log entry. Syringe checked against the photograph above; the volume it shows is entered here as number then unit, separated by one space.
14 mL
